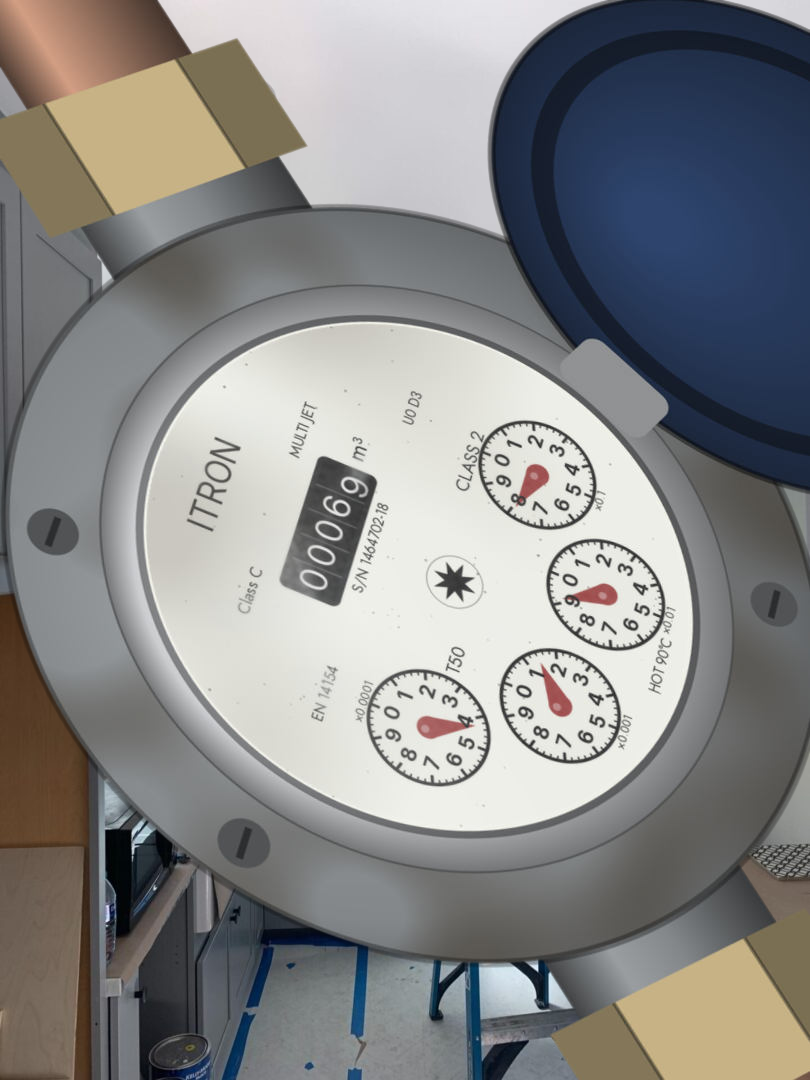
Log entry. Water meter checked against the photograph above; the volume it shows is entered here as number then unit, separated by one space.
68.7914 m³
